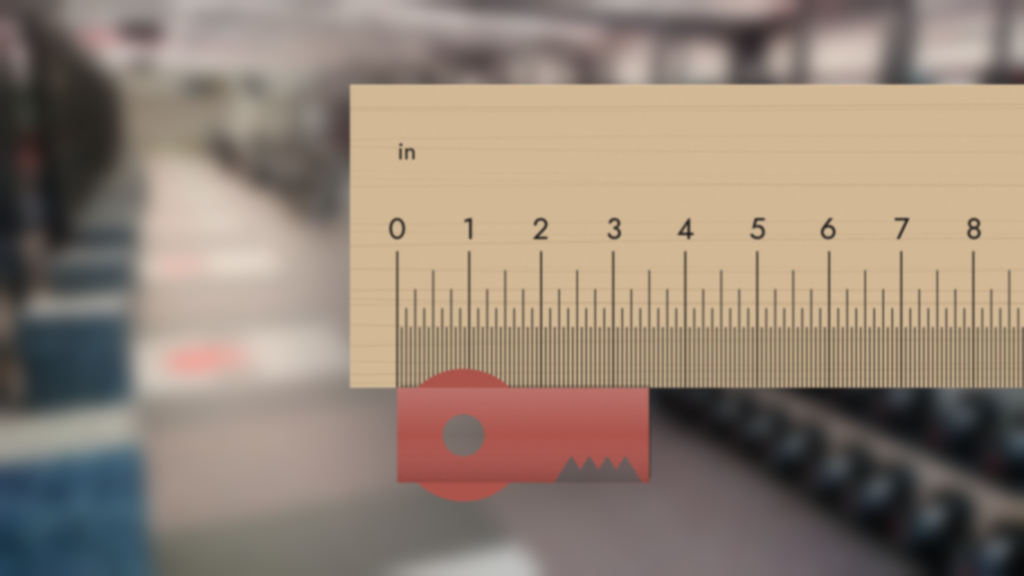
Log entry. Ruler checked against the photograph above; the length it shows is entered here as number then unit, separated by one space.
3.5 in
